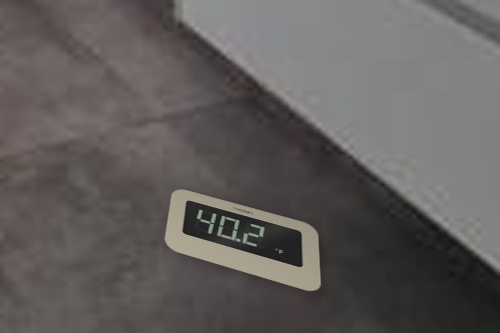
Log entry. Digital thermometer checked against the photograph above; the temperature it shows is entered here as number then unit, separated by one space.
40.2 °F
